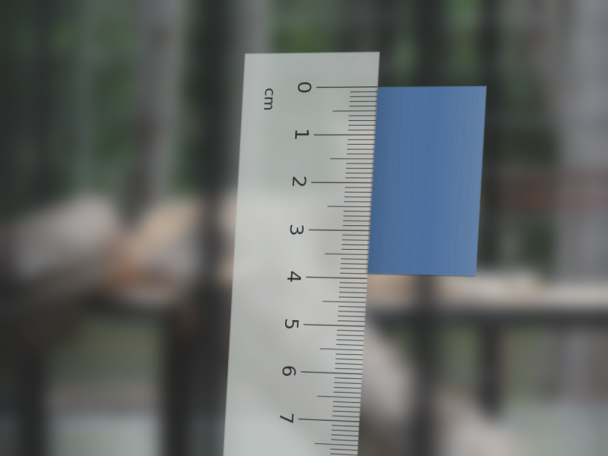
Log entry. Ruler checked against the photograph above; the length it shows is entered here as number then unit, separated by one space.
3.9 cm
